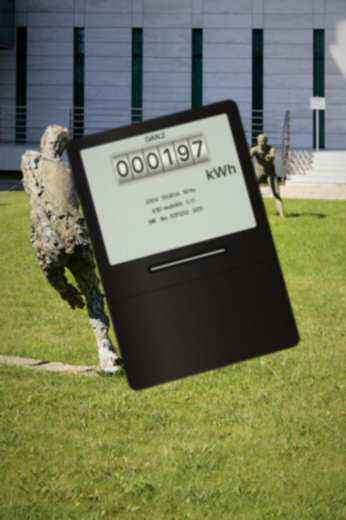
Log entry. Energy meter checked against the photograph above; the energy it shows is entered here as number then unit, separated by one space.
197 kWh
